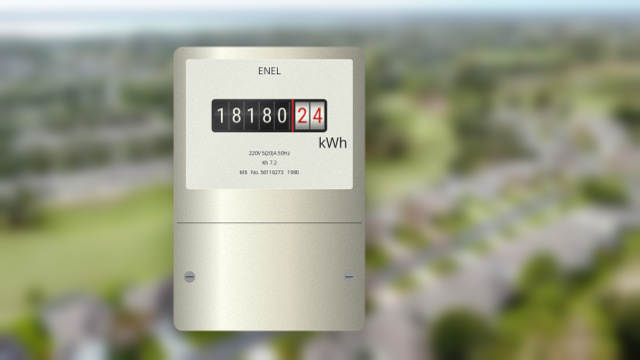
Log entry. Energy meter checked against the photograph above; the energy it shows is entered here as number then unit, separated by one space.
18180.24 kWh
